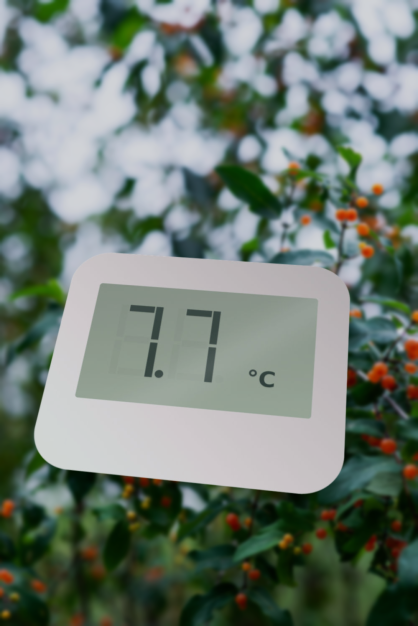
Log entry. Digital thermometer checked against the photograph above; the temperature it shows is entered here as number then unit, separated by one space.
7.7 °C
